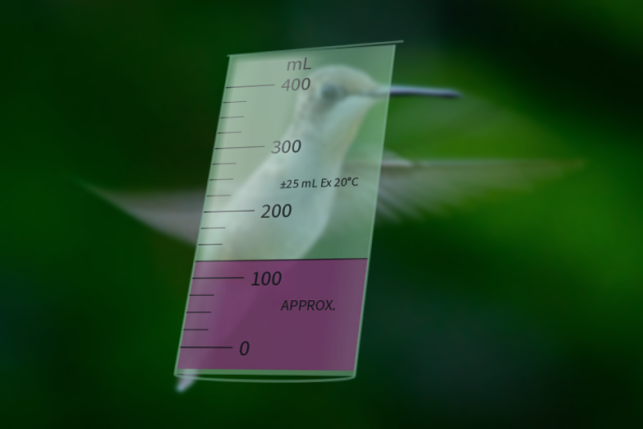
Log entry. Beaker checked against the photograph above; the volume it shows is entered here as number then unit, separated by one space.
125 mL
